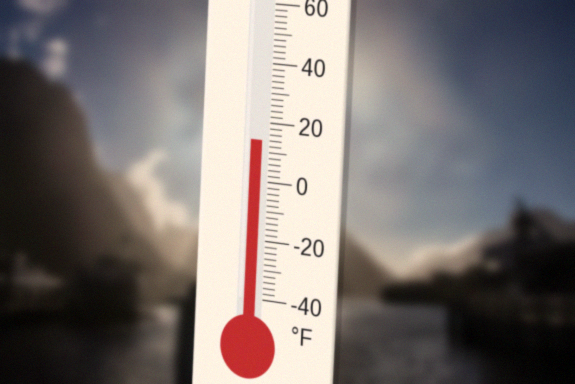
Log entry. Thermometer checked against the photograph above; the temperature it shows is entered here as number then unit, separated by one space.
14 °F
